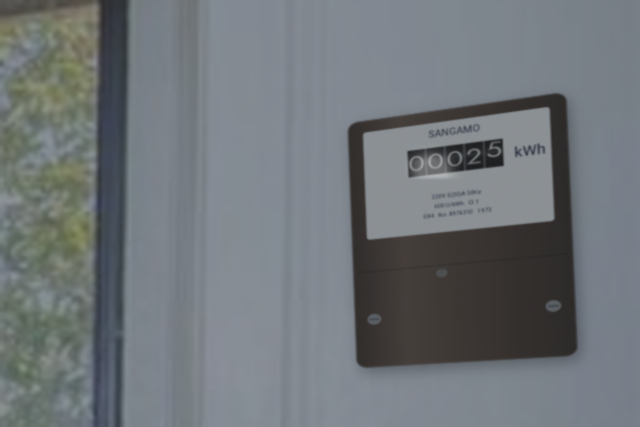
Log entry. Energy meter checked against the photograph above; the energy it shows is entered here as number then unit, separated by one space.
25 kWh
